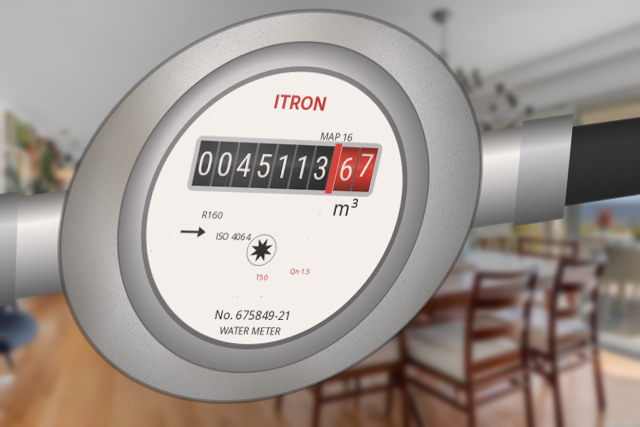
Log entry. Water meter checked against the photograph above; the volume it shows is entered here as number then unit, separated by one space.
45113.67 m³
